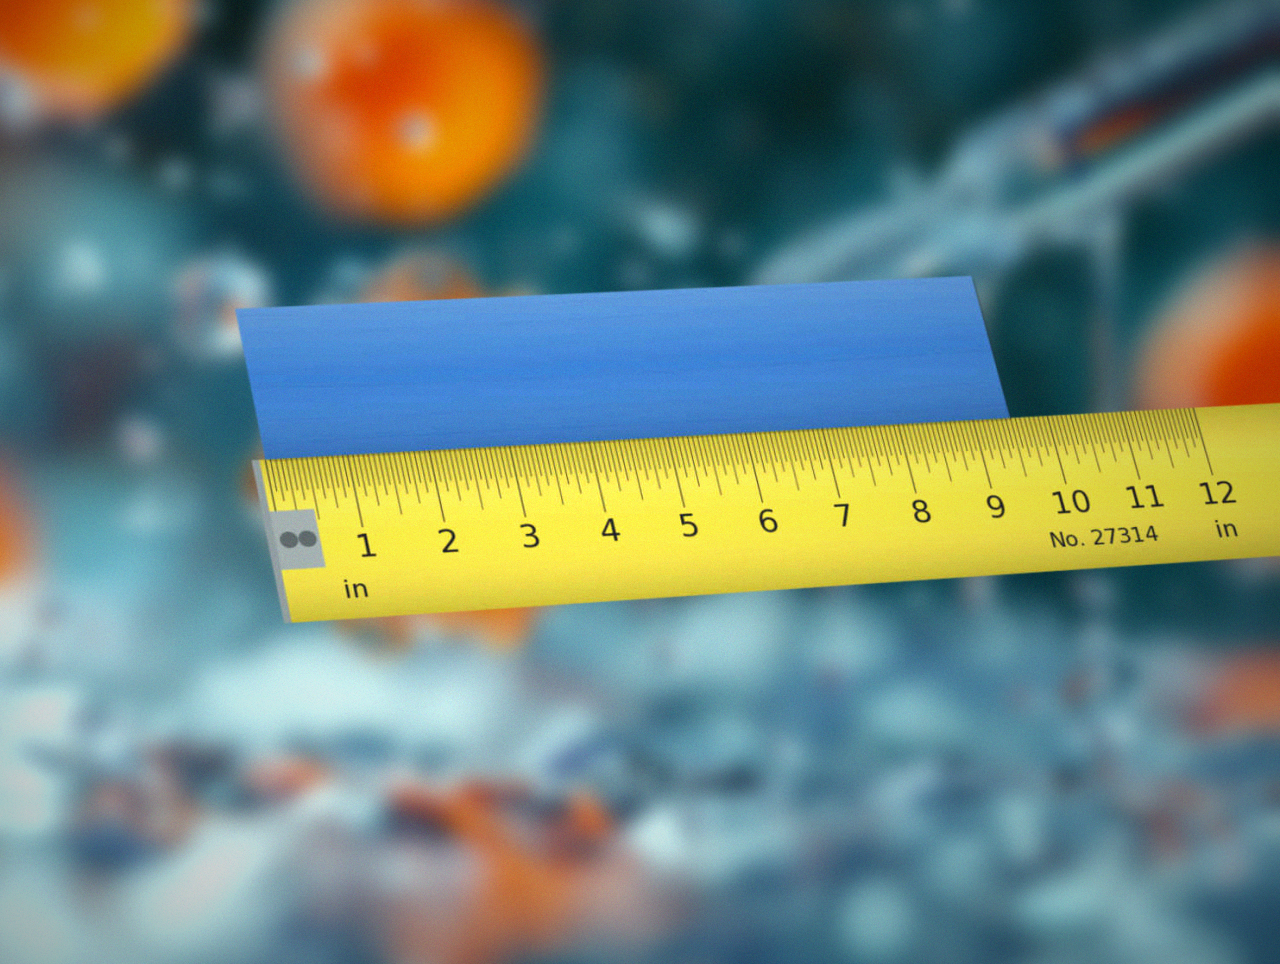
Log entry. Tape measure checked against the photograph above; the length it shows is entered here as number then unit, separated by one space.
9.5 in
